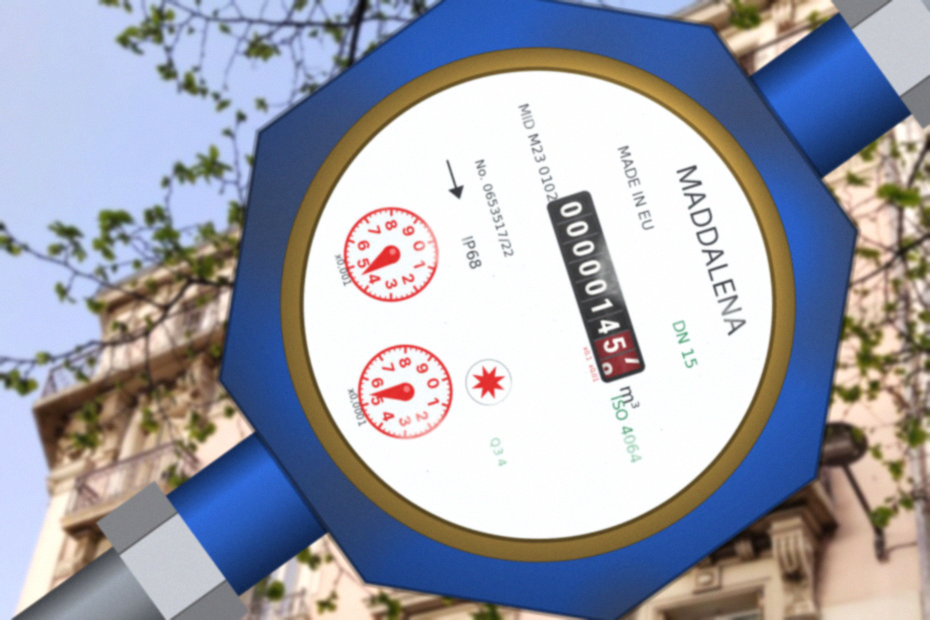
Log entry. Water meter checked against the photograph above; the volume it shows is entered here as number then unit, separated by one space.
14.5745 m³
